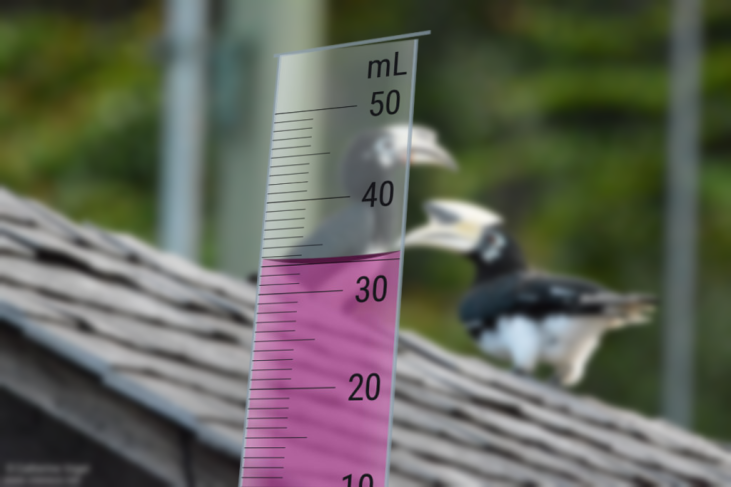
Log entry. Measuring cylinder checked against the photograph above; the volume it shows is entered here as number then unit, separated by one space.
33 mL
